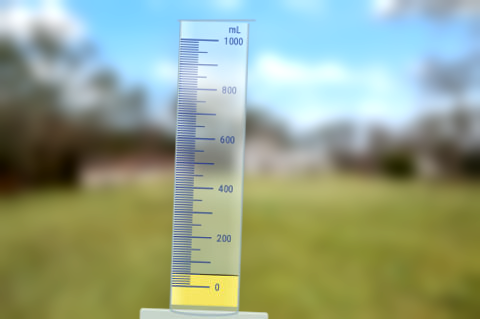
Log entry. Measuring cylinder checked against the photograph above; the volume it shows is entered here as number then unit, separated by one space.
50 mL
